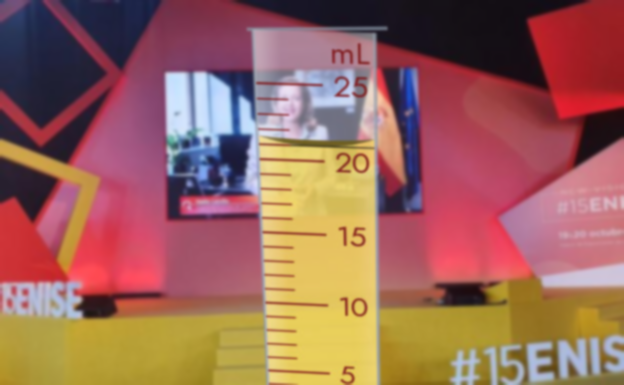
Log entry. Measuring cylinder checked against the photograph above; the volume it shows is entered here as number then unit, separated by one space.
21 mL
